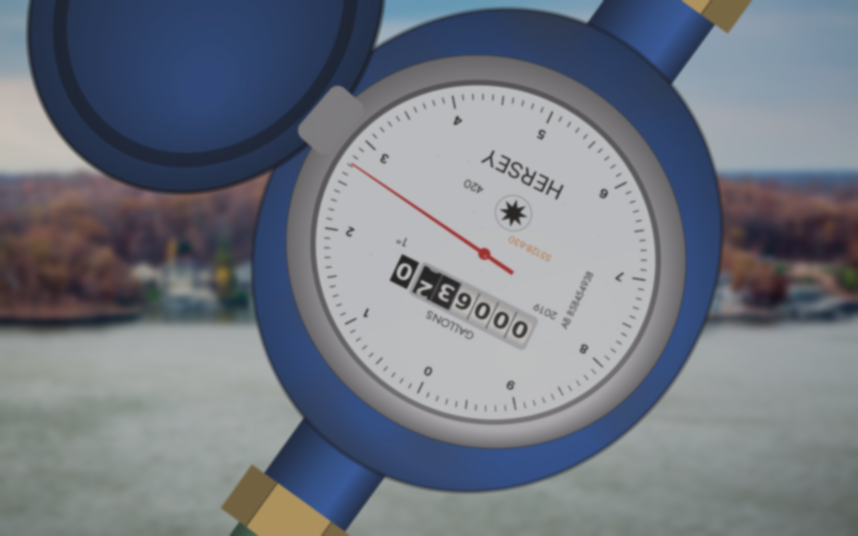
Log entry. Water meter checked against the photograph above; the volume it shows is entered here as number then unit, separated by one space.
6322.7 gal
